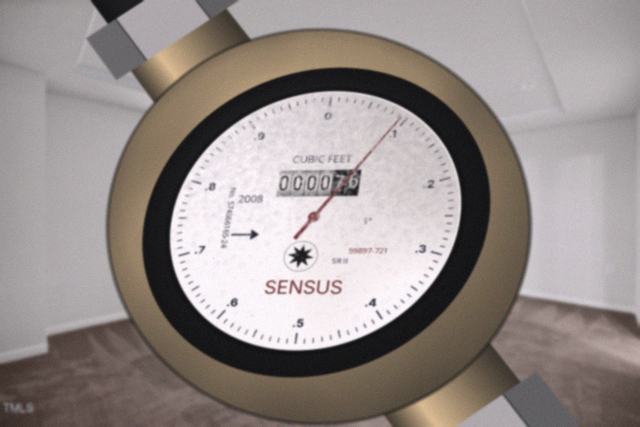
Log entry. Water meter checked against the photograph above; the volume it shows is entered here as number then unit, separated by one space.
76.09 ft³
